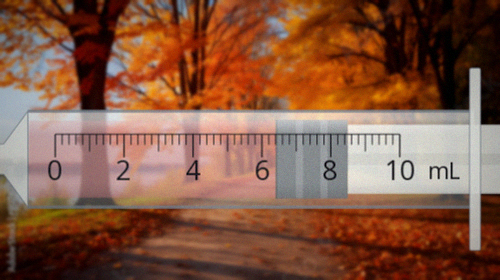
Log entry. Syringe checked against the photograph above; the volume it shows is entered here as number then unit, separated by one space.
6.4 mL
